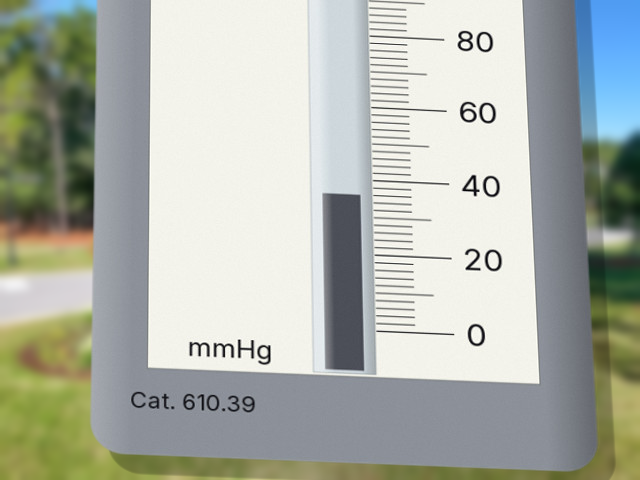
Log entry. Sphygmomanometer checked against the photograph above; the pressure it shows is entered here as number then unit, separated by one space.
36 mmHg
